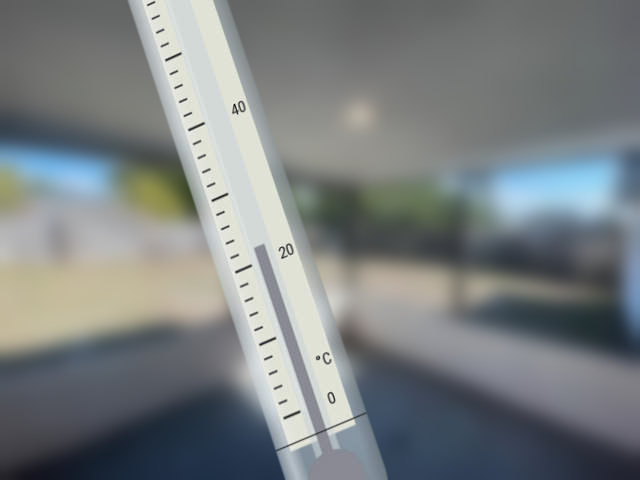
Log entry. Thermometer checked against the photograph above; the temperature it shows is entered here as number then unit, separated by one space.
22 °C
